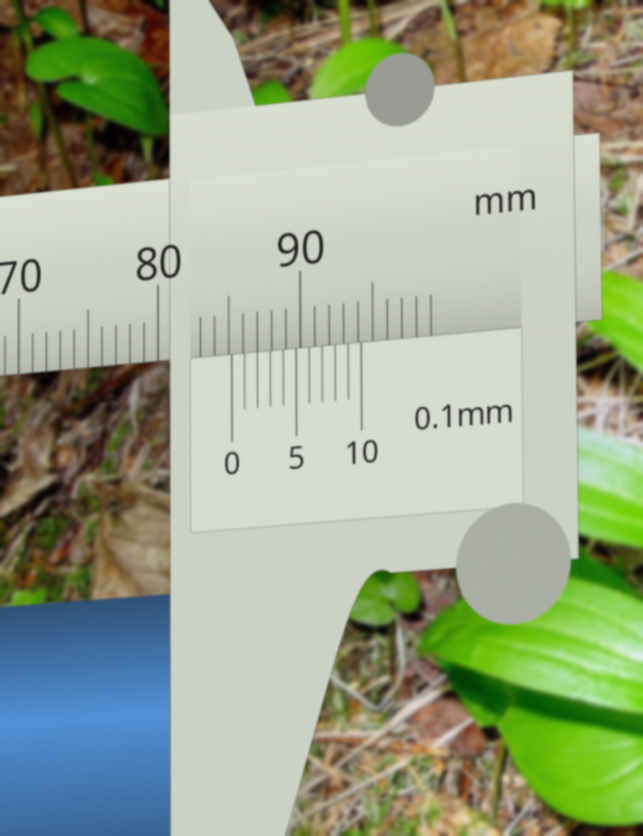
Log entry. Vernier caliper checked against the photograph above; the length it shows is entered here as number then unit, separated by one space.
85.2 mm
